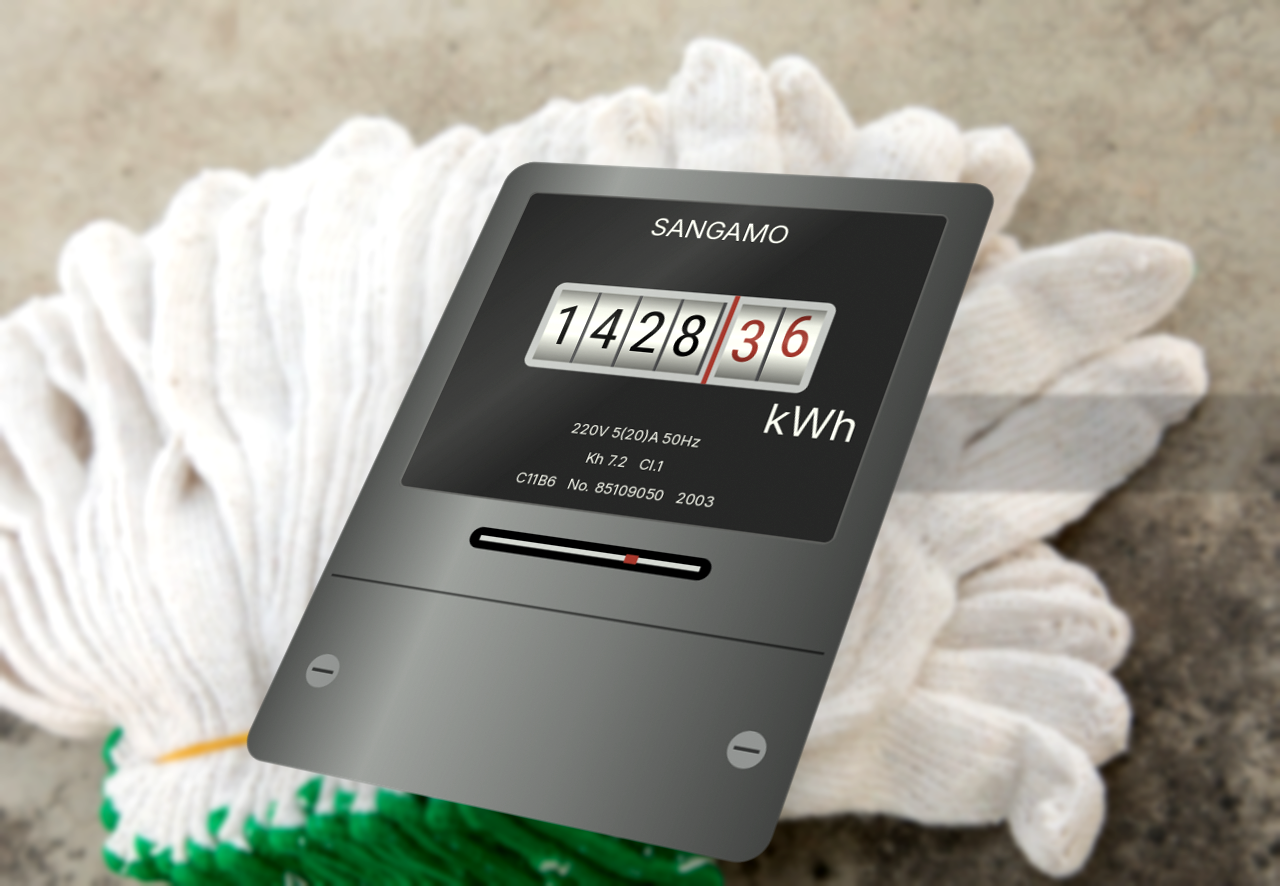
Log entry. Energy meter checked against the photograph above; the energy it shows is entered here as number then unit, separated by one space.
1428.36 kWh
